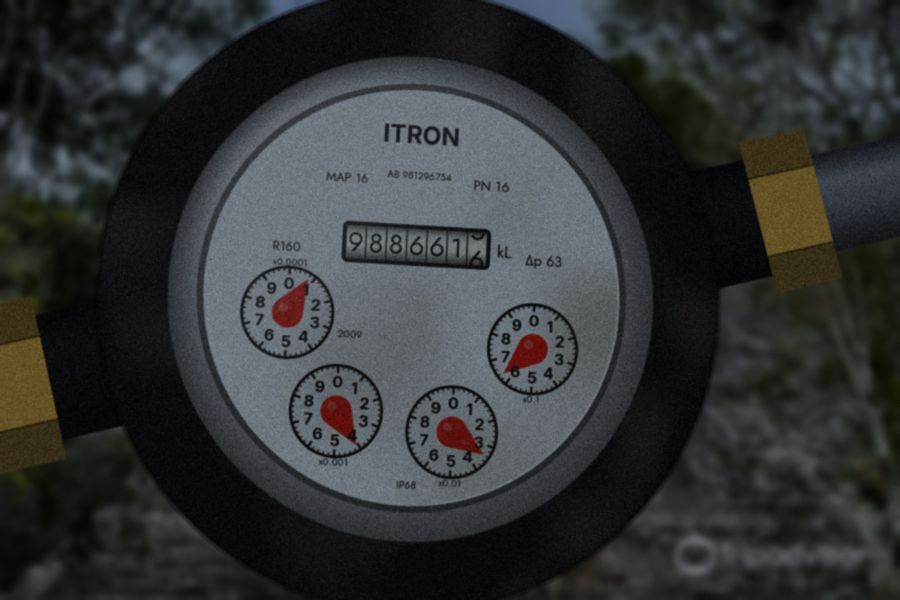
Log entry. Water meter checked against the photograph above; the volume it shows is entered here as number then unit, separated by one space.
9886615.6340 kL
